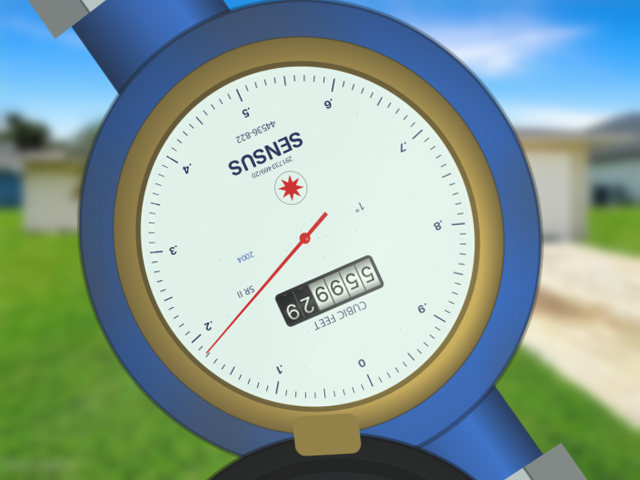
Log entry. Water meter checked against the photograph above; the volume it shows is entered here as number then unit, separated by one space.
559929.18 ft³
